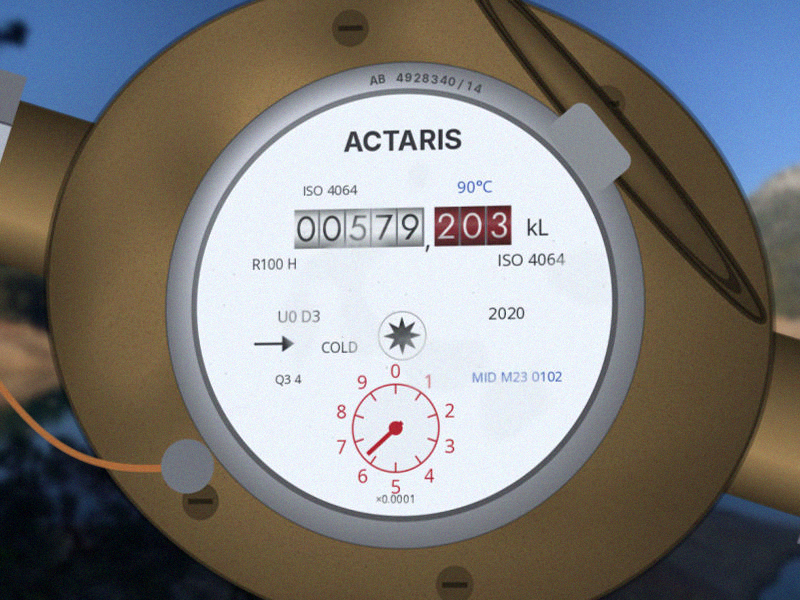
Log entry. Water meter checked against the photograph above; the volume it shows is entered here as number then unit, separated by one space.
579.2036 kL
